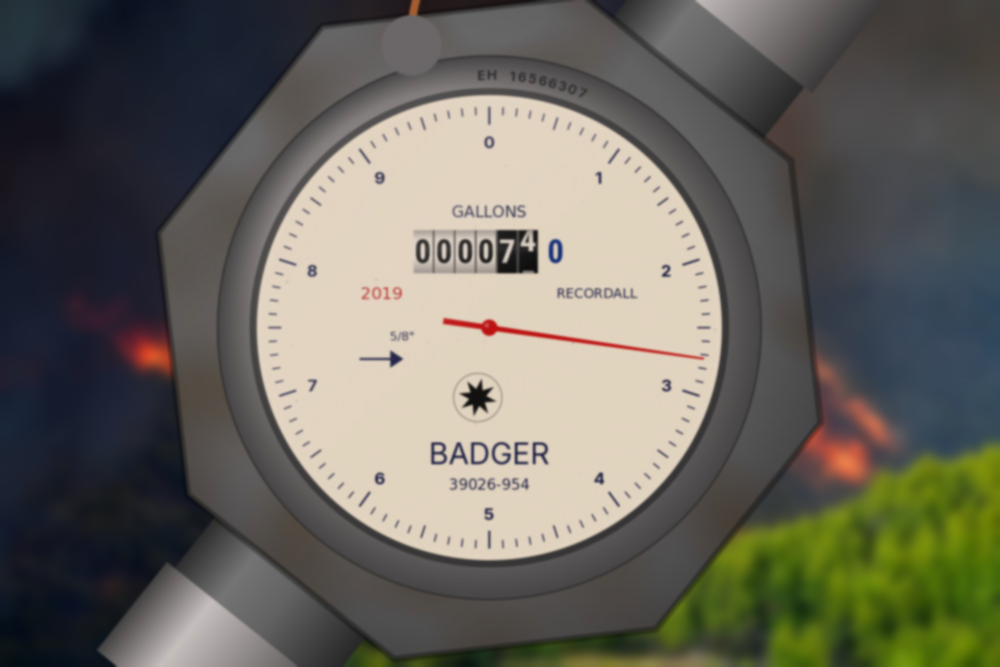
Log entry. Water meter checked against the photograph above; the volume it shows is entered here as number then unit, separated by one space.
742.7 gal
